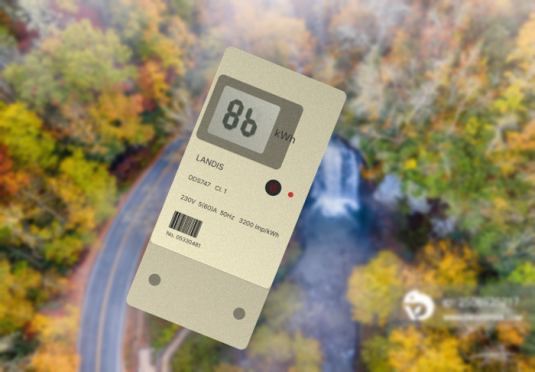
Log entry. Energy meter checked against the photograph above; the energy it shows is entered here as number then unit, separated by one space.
86 kWh
